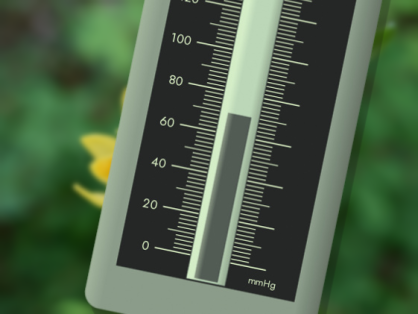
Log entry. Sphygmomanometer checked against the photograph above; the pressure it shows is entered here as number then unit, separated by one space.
70 mmHg
